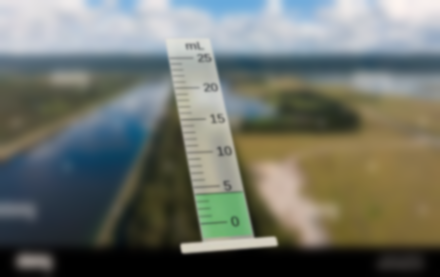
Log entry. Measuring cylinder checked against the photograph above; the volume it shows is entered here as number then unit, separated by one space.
4 mL
